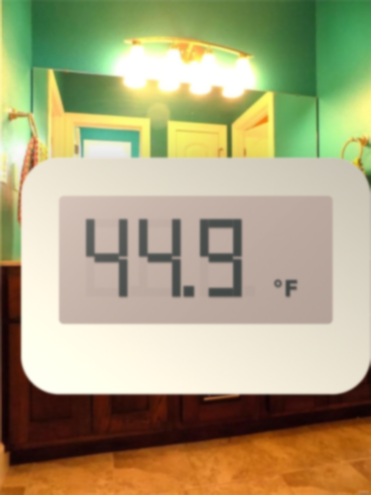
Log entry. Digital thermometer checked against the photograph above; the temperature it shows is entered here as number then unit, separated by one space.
44.9 °F
